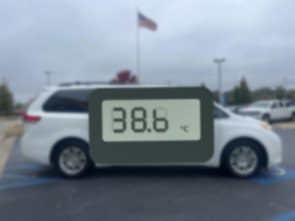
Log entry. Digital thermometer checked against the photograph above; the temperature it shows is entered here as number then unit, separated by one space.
38.6 °C
